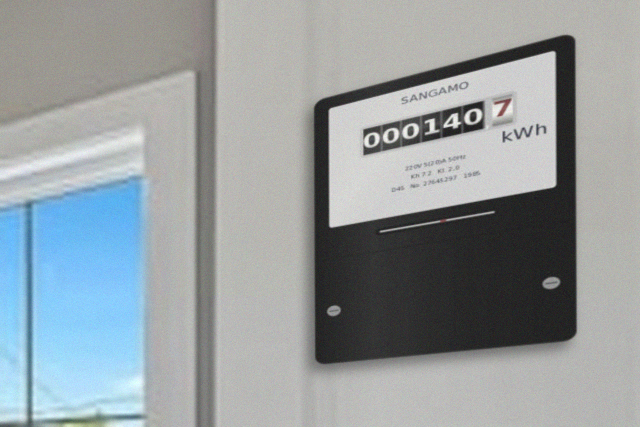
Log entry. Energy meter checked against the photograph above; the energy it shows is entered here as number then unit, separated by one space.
140.7 kWh
